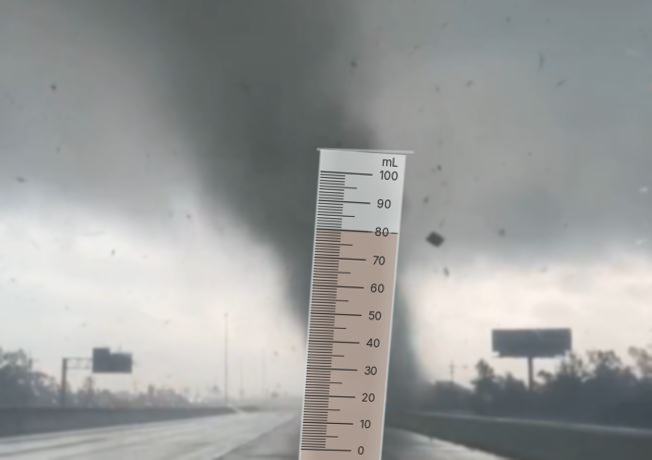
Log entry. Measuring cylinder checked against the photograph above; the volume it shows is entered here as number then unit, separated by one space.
80 mL
